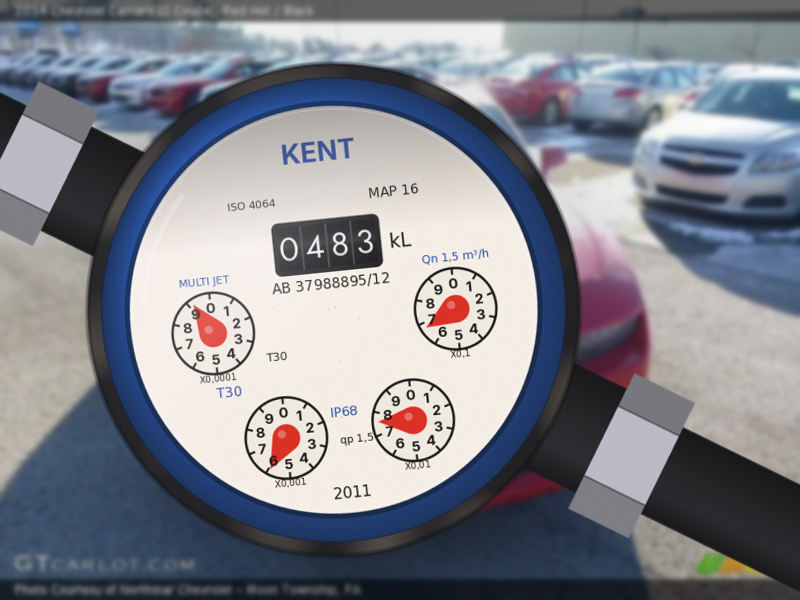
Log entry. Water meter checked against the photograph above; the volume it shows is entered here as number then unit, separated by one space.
483.6759 kL
